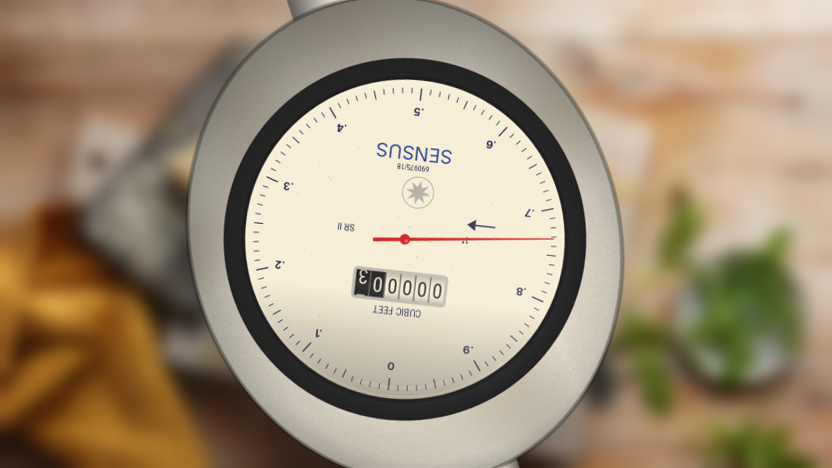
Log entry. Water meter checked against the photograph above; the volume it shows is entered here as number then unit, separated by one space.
2.73 ft³
